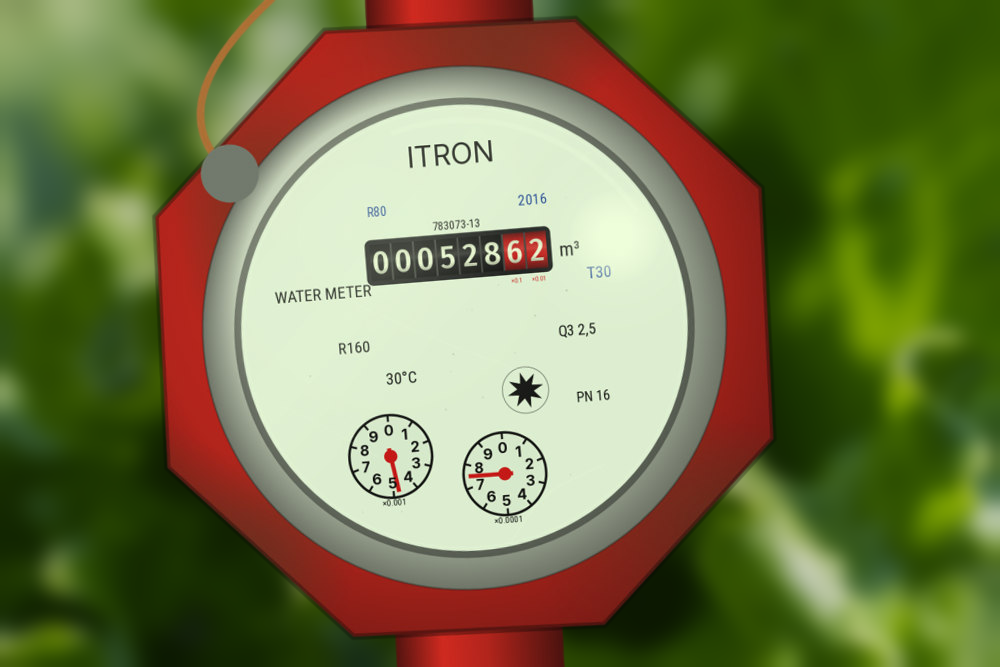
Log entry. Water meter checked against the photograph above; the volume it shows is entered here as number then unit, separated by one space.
528.6247 m³
